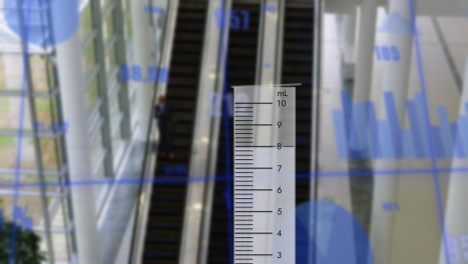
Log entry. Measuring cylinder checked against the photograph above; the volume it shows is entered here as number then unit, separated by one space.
8 mL
